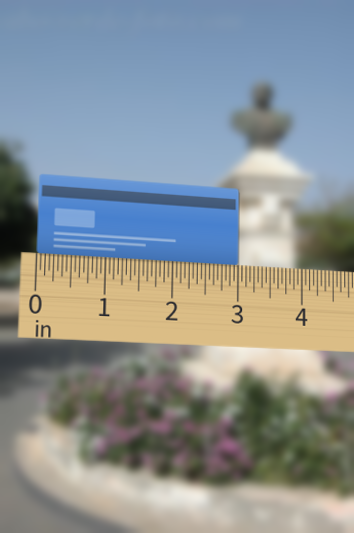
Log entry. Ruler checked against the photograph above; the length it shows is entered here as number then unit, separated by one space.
3 in
